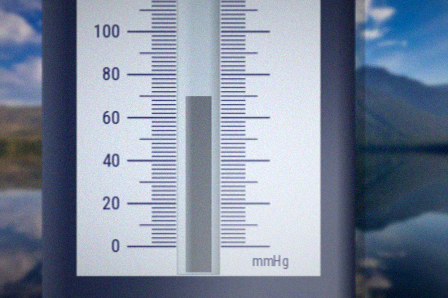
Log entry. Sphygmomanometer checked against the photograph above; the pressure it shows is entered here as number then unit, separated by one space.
70 mmHg
